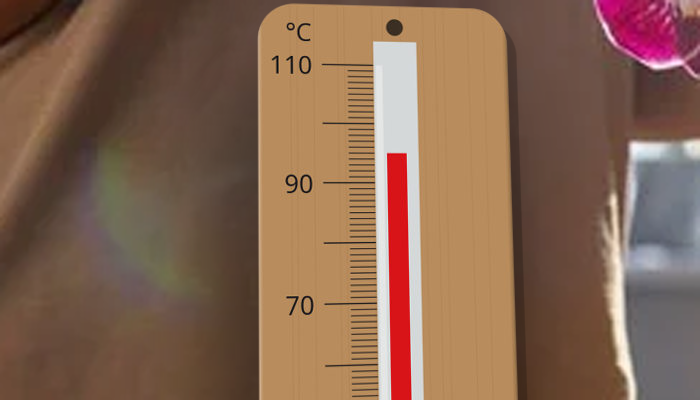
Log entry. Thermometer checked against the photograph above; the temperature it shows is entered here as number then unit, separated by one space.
95 °C
